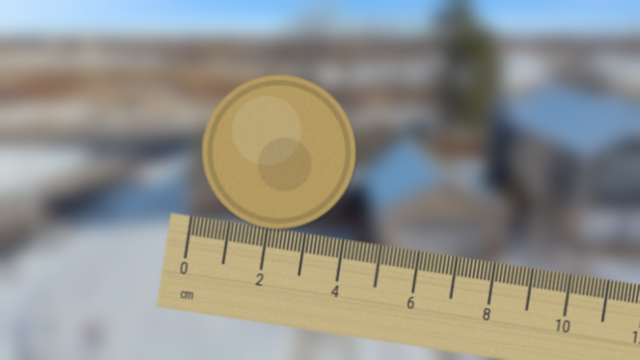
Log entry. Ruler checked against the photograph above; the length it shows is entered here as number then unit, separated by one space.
4 cm
